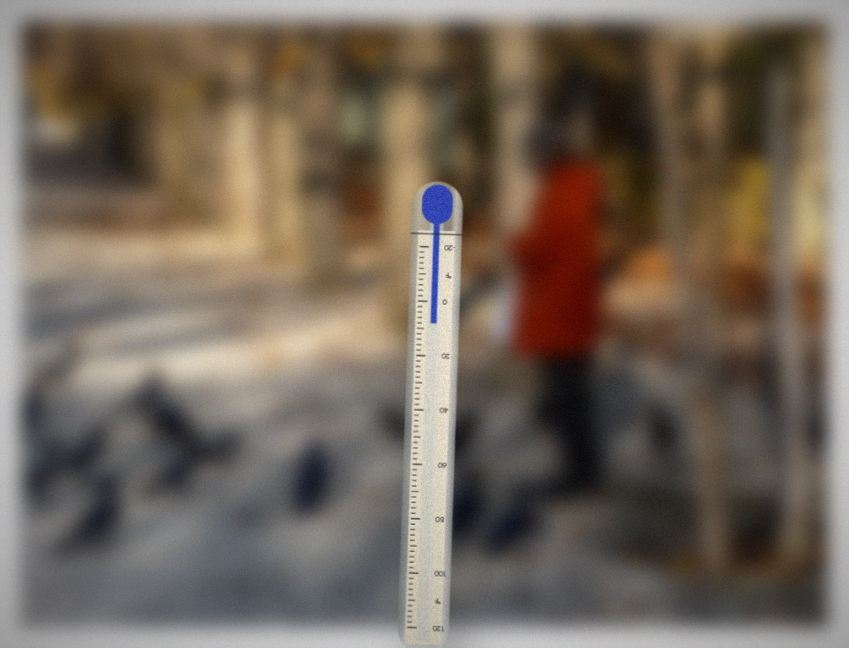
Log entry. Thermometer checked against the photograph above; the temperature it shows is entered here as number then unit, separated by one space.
8 °F
